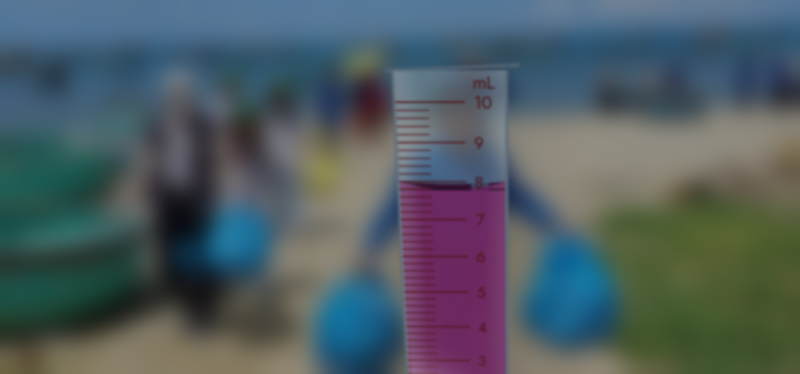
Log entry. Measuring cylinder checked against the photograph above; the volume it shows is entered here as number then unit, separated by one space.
7.8 mL
